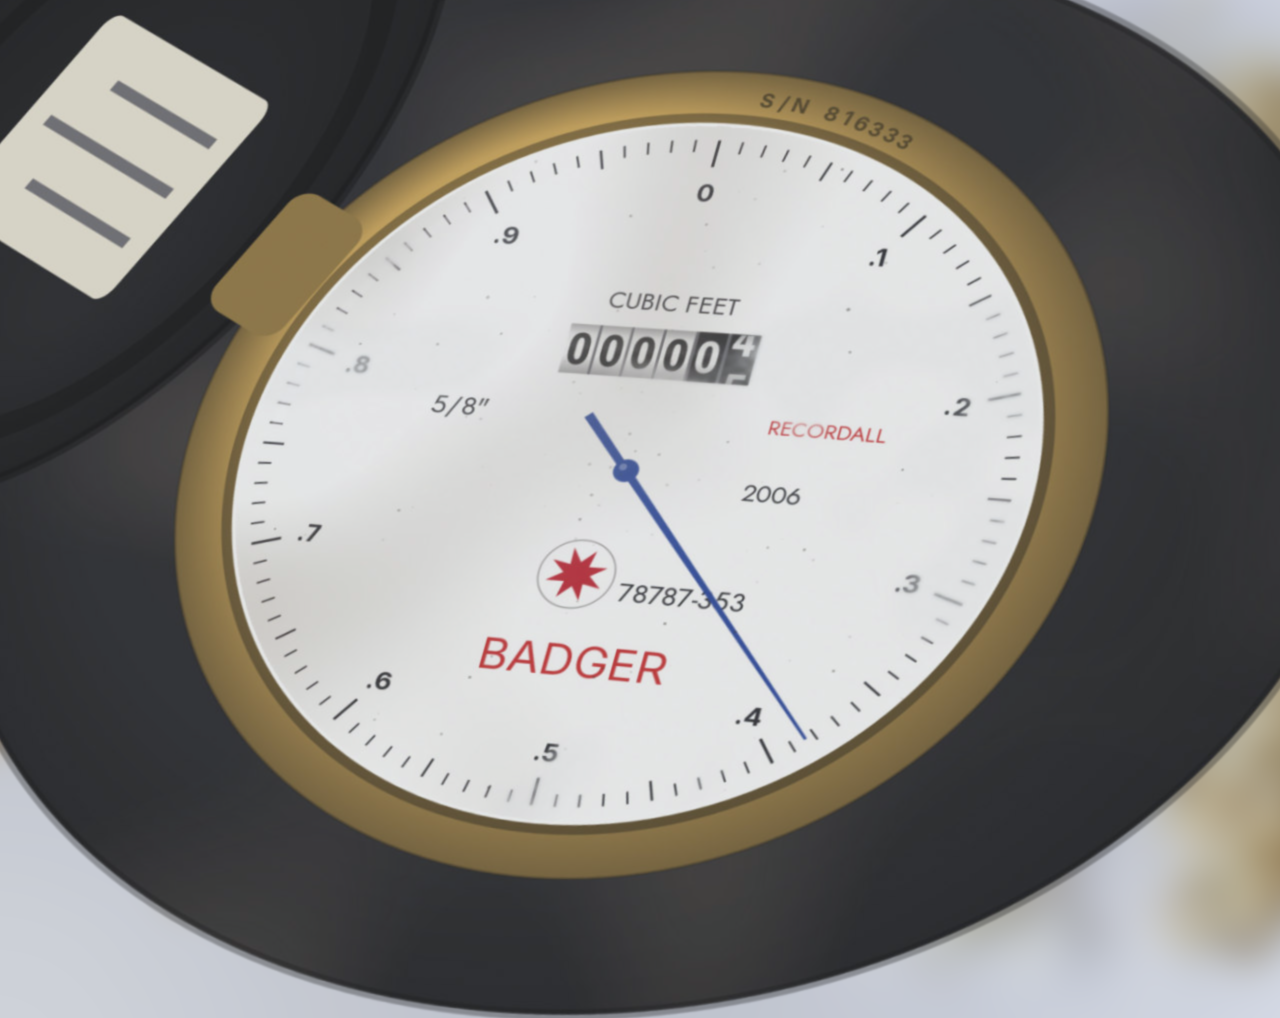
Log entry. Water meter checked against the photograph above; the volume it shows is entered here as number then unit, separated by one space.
4.38 ft³
